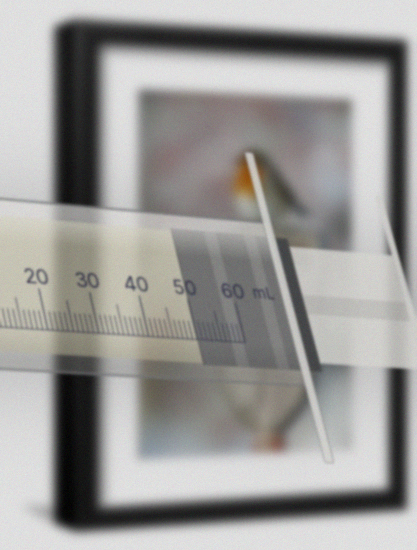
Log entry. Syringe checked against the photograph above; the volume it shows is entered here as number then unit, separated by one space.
50 mL
